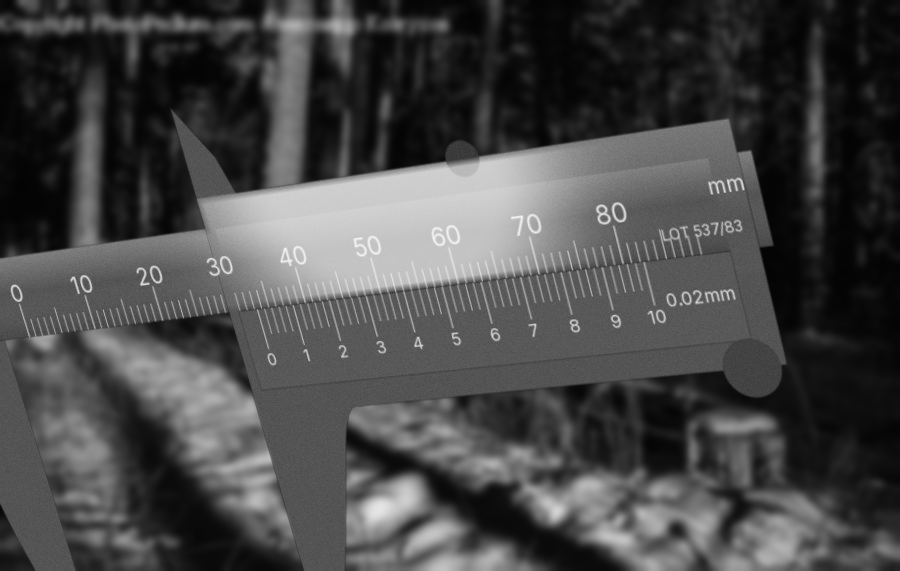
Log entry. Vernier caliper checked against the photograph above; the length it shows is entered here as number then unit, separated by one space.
33.4 mm
